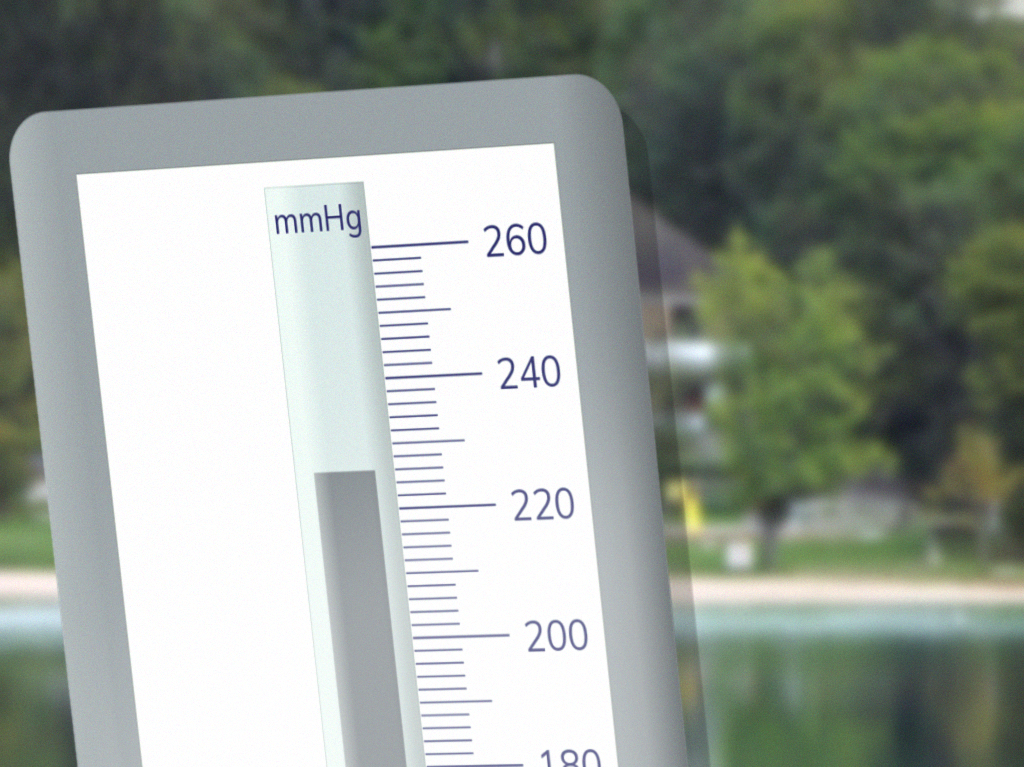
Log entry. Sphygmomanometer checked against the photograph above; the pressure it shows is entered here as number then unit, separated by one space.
226 mmHg
